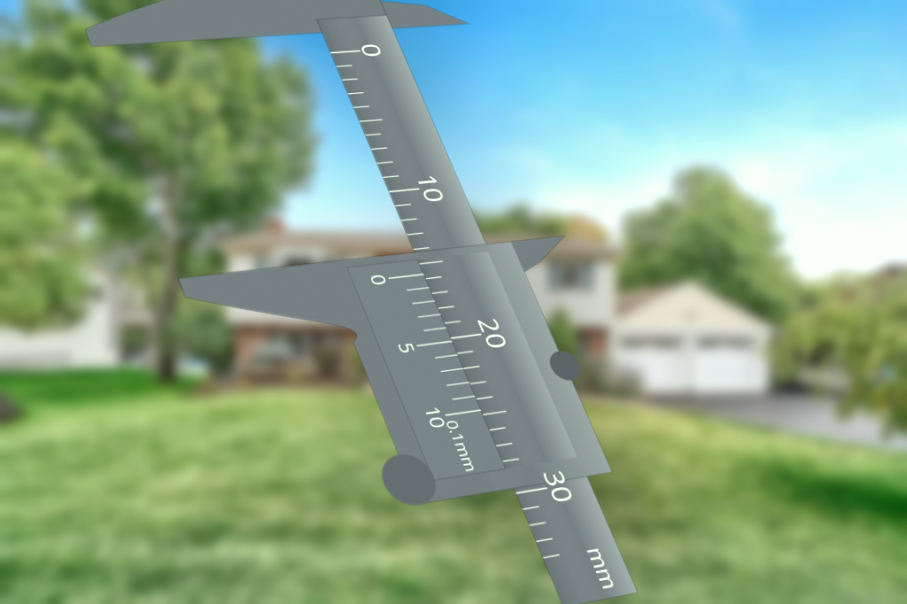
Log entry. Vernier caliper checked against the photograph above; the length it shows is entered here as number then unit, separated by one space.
15.7 mm
